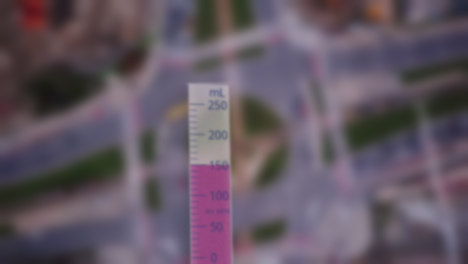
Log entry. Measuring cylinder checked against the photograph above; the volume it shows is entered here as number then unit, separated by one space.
150 mL
